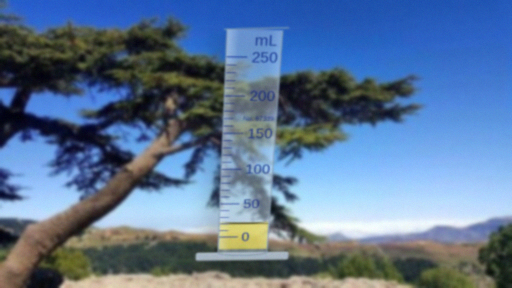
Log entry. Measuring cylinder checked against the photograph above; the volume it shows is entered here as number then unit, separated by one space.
20 mL
